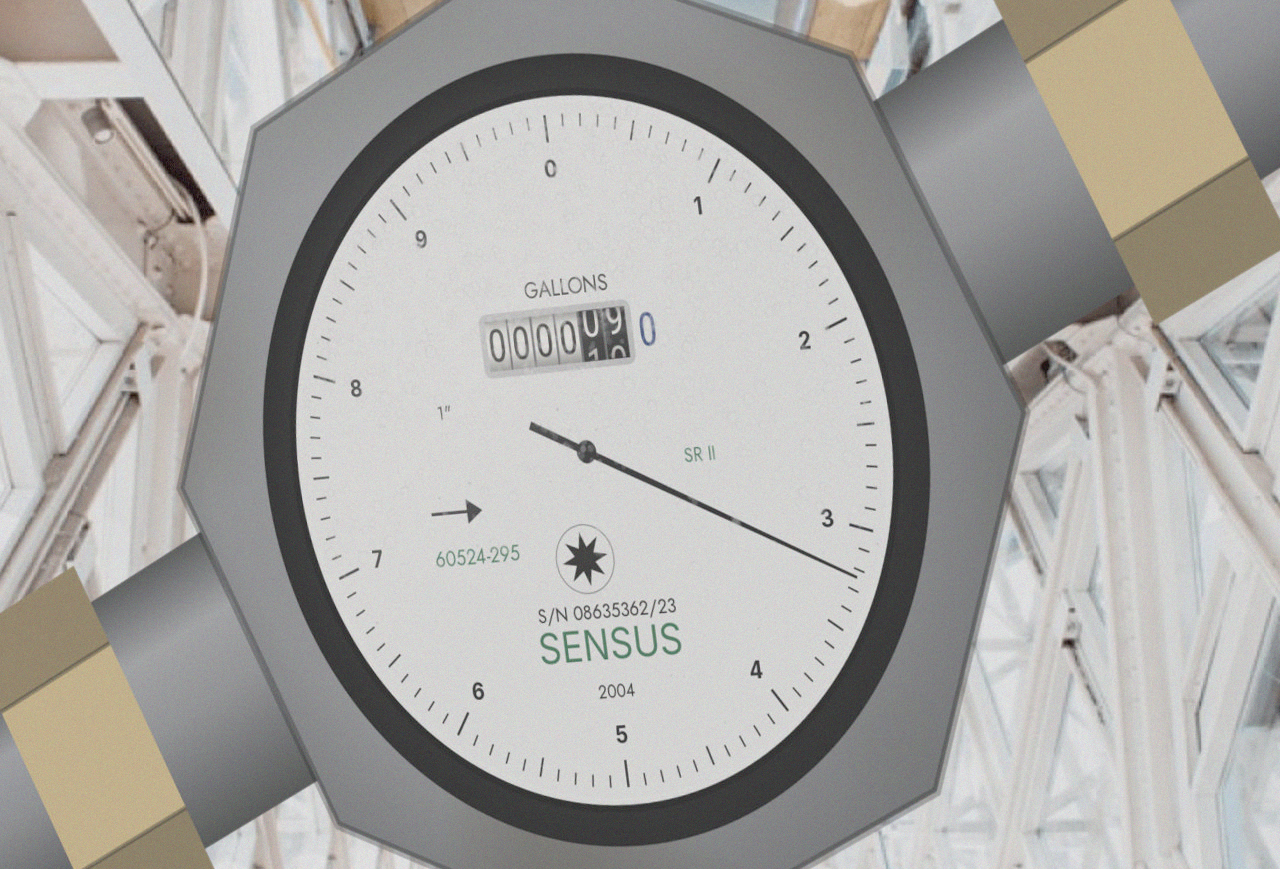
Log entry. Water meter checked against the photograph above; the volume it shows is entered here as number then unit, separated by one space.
93.2 gal
